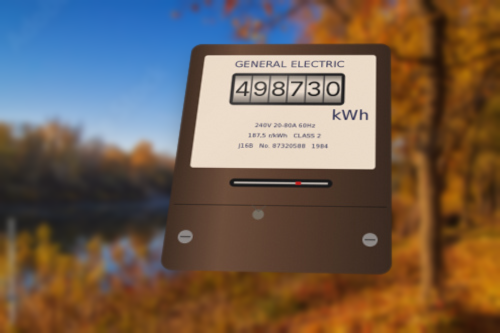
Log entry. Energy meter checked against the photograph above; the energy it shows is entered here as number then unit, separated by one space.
498730 kWh
